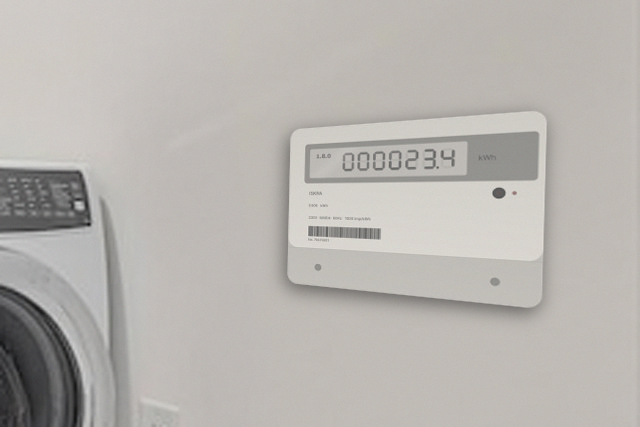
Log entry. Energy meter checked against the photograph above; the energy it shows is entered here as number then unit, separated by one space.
23.4 kWh
